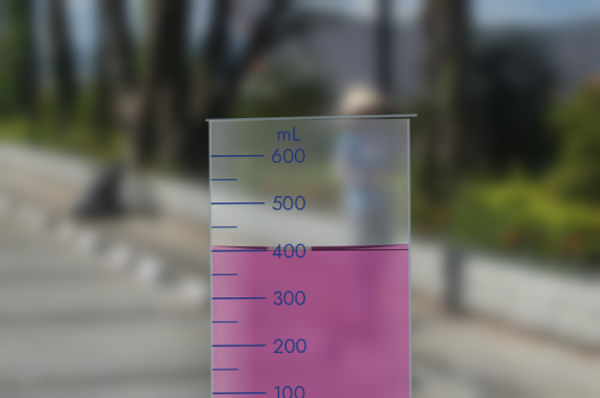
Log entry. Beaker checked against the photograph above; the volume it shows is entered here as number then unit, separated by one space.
400 mL
